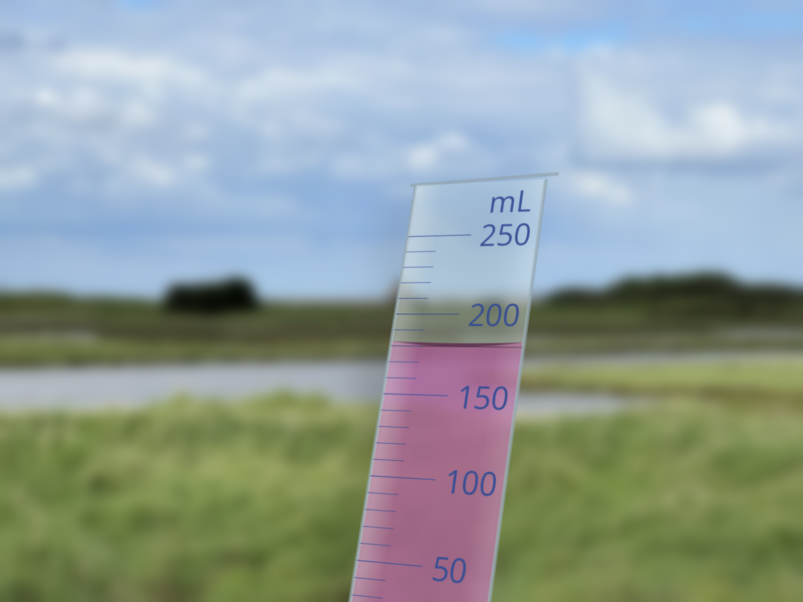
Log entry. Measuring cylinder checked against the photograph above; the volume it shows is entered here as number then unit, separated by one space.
180 mL
